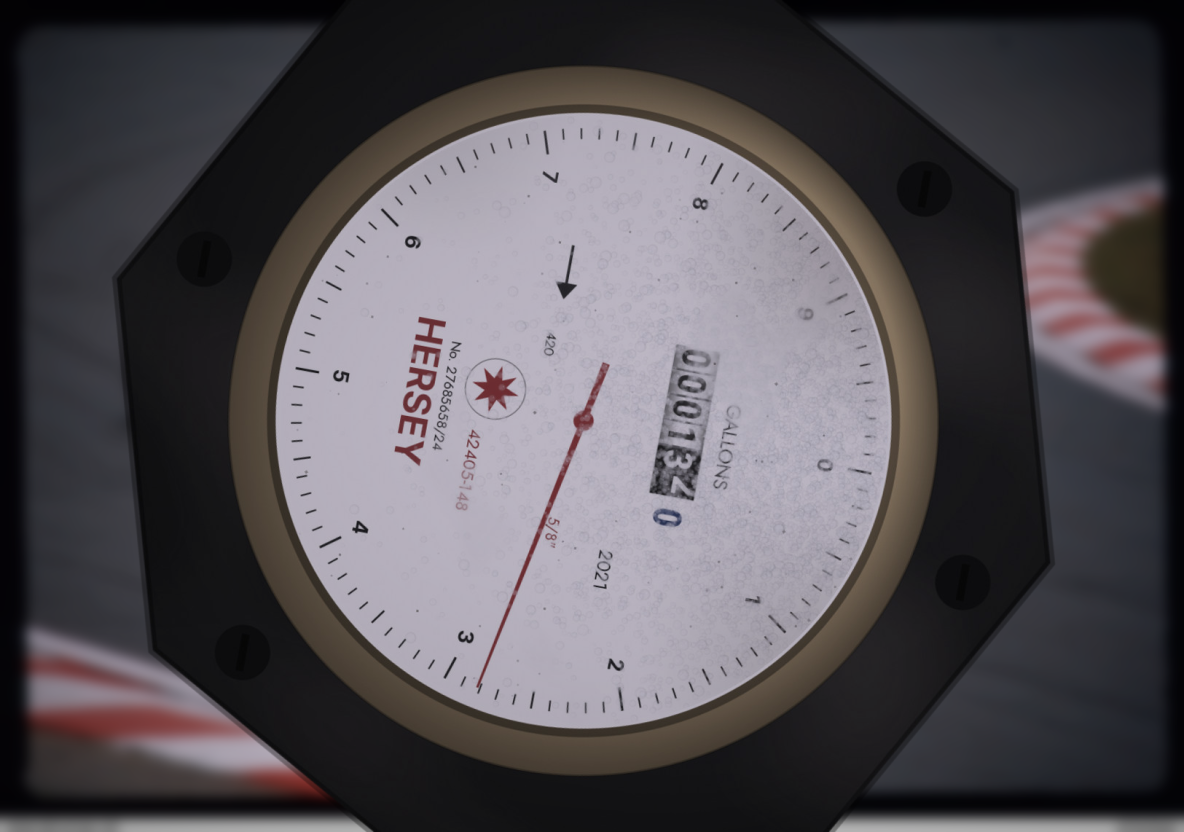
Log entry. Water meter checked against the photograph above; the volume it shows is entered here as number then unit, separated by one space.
1322.8 gal
